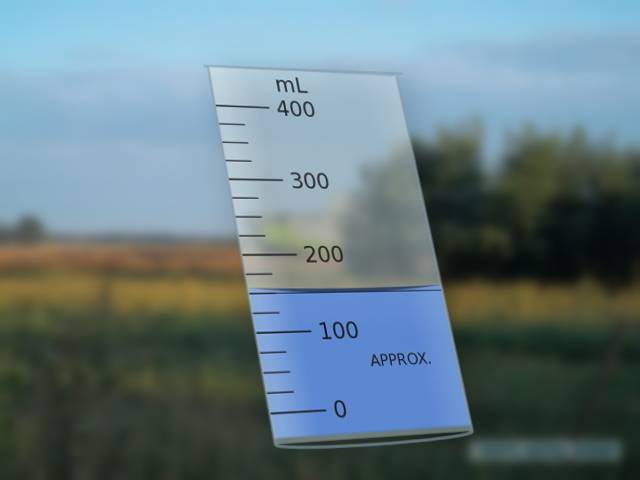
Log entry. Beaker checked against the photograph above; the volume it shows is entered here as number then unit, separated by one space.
150 mL
